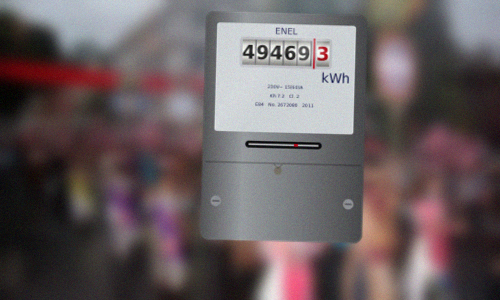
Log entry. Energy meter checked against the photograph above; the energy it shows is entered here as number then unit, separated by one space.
49469.3 kWh
